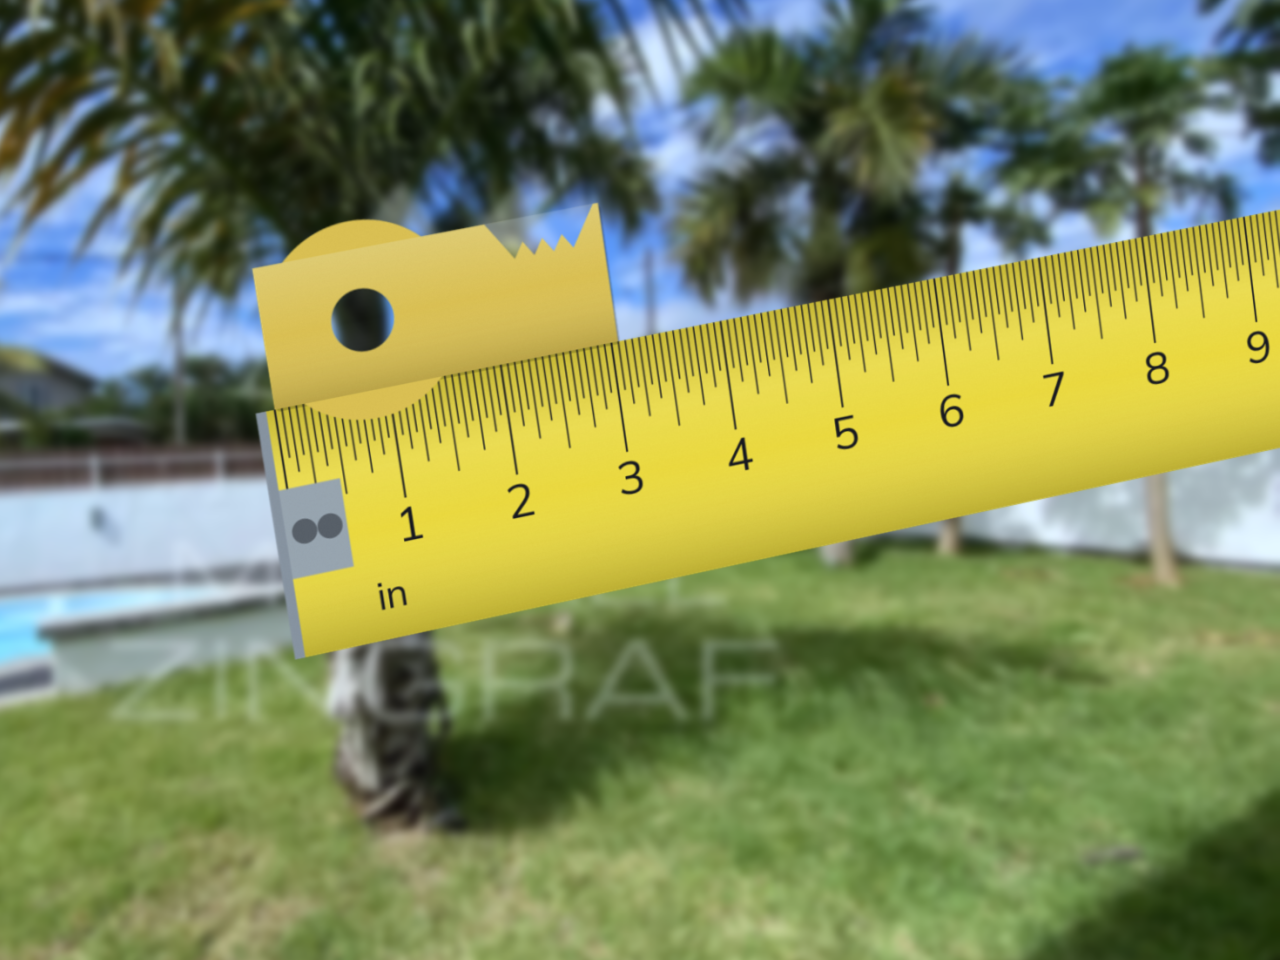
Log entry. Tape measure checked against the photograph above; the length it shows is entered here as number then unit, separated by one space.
3.0625 in
